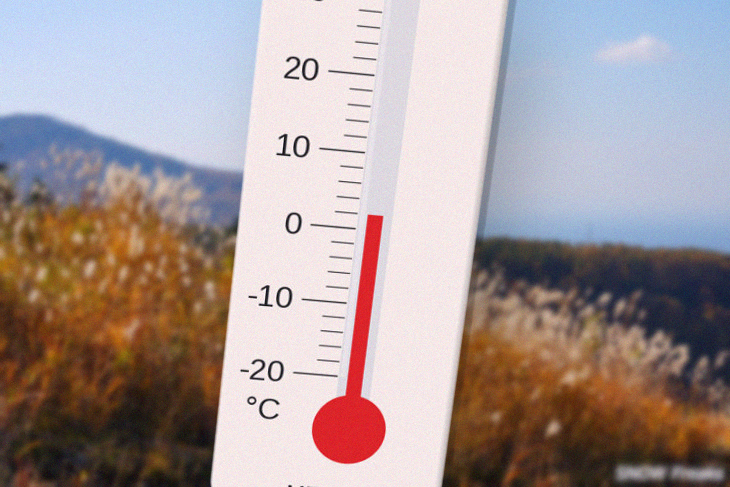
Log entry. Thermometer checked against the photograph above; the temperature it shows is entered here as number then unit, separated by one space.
2 °C
